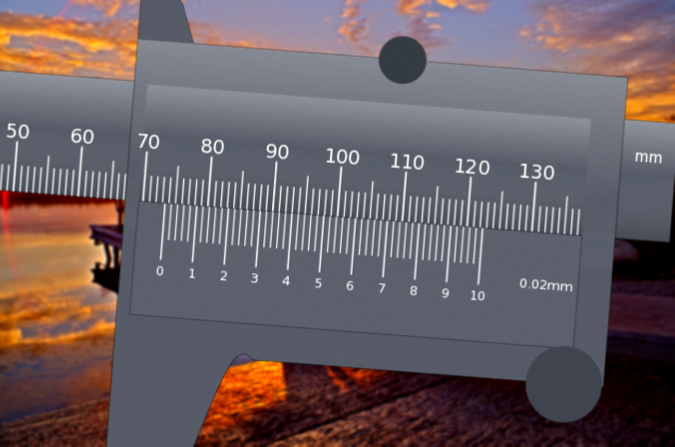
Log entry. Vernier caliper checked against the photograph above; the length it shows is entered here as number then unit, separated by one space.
73.4 mm
